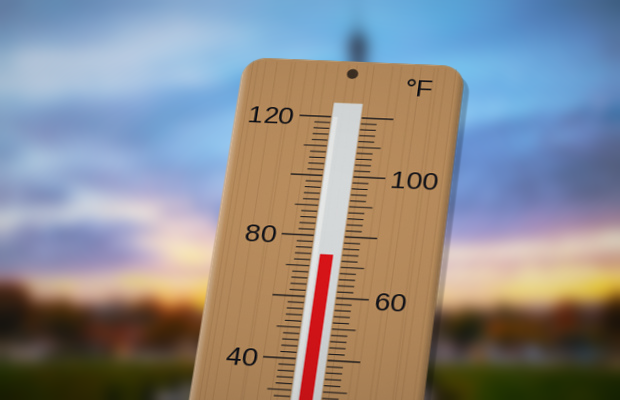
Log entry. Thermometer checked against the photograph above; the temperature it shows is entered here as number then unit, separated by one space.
74 °F
